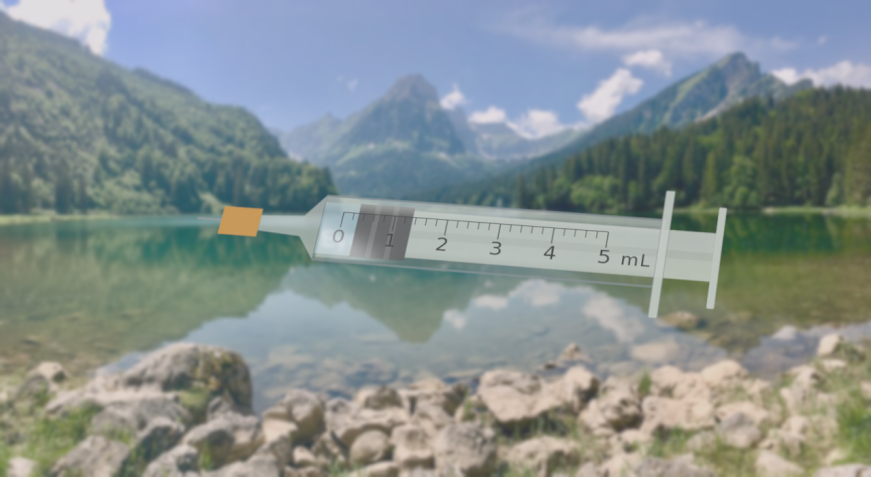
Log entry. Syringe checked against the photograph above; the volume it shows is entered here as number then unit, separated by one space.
0.3 mL
